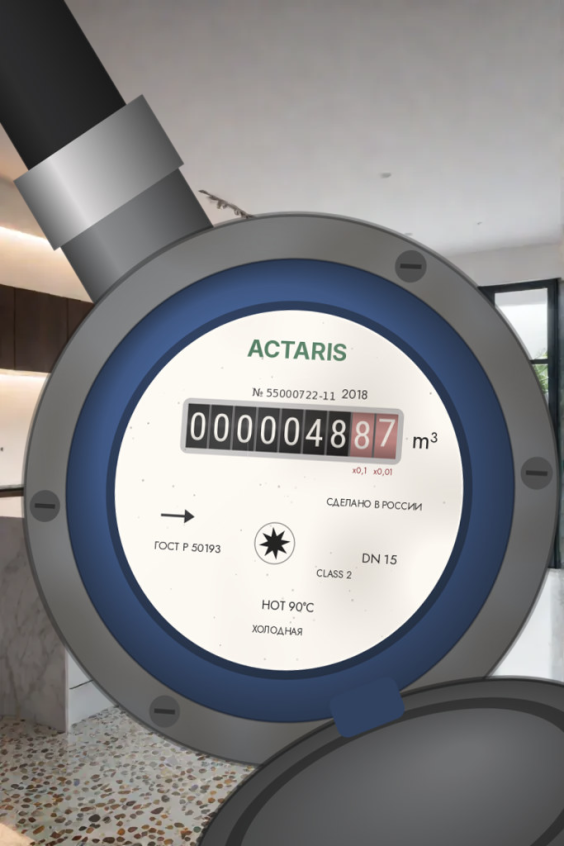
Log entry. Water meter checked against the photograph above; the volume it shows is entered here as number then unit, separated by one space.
48.87 m³
